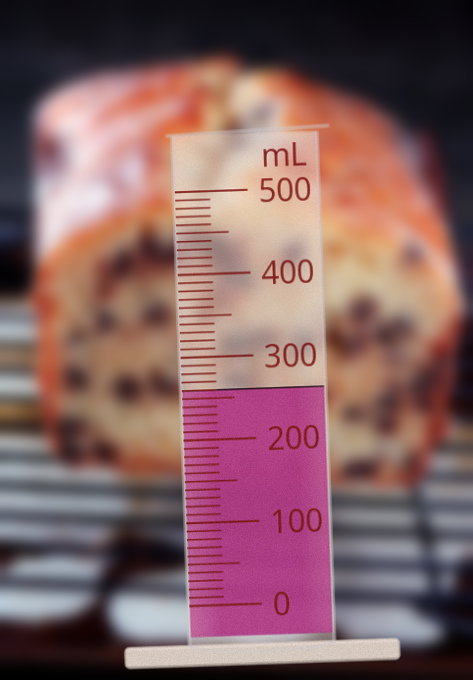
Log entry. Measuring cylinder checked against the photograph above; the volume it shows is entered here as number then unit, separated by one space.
260 mL
